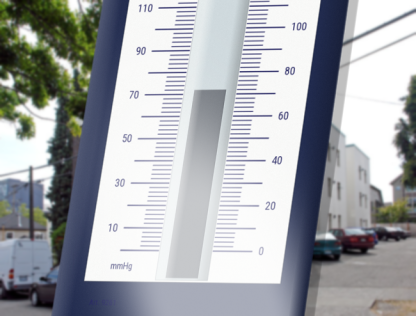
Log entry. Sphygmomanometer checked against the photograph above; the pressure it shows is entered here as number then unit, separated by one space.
72 mmHg
